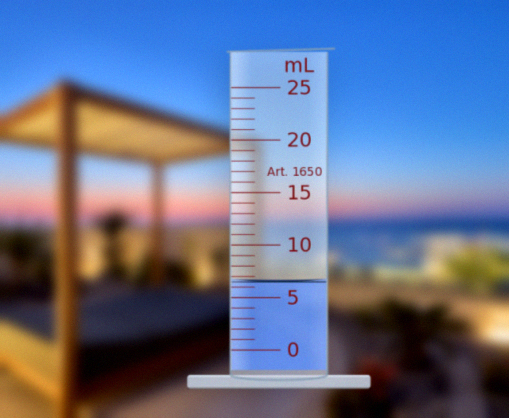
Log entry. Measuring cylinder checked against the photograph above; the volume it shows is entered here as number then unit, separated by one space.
6.5 mL
